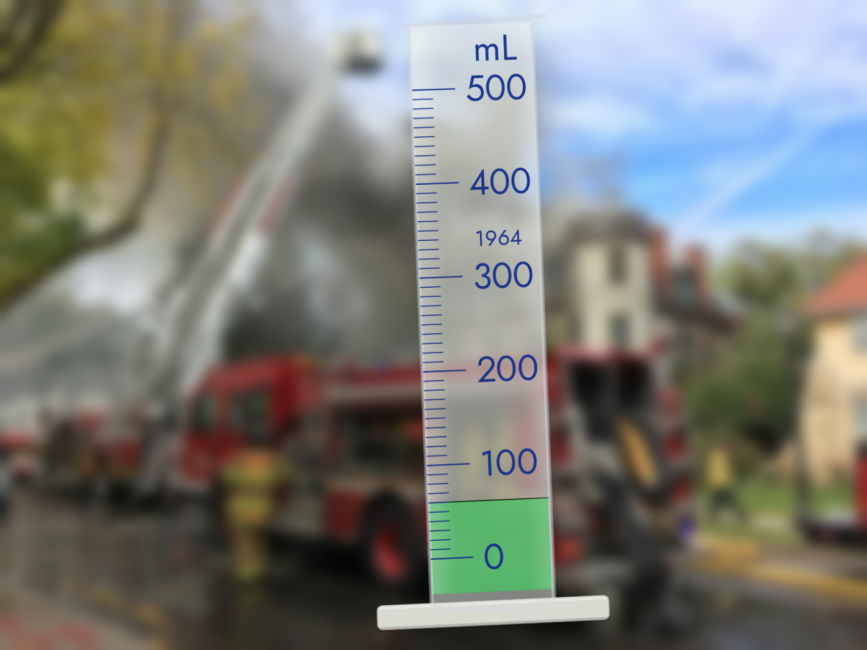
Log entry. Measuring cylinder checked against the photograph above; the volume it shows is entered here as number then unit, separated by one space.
60 mL
